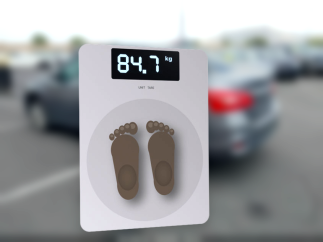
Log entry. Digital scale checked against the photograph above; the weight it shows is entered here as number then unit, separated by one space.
84.7 kg
